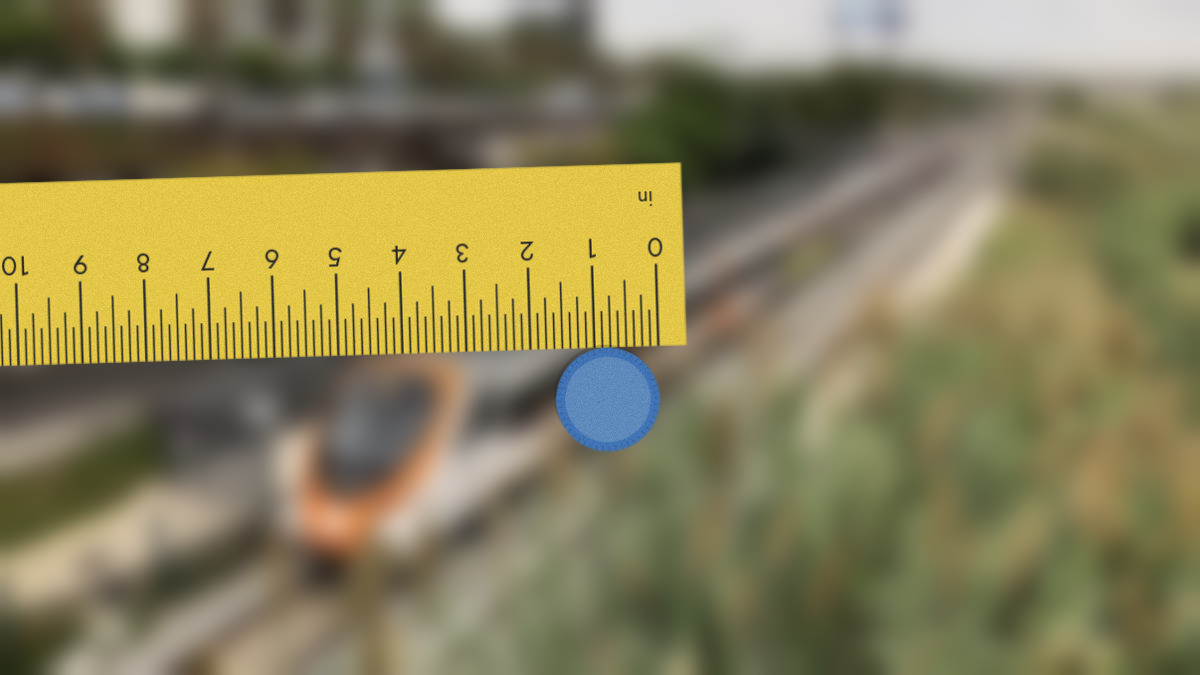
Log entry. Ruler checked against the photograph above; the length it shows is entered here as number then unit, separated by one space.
1.625 in
